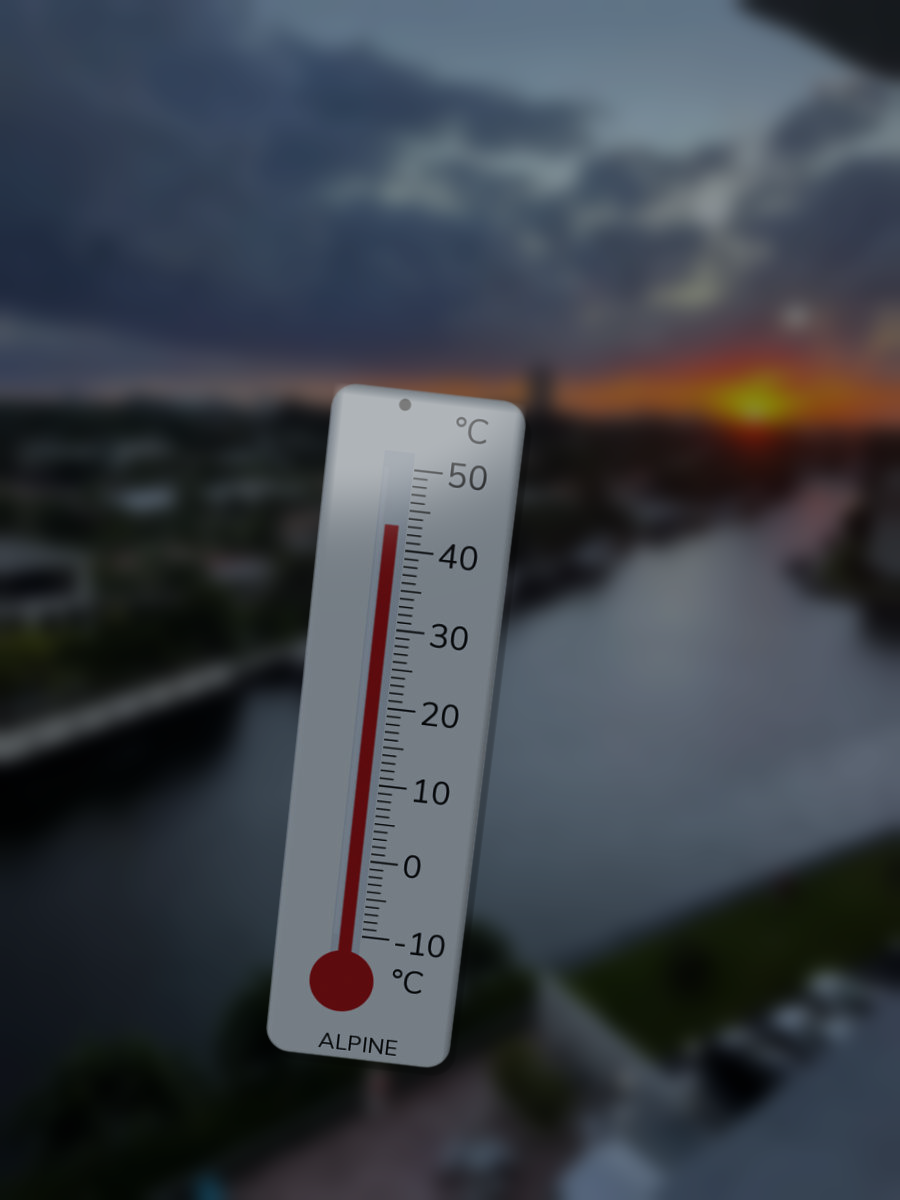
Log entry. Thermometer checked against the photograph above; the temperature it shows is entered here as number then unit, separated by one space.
43 °C
